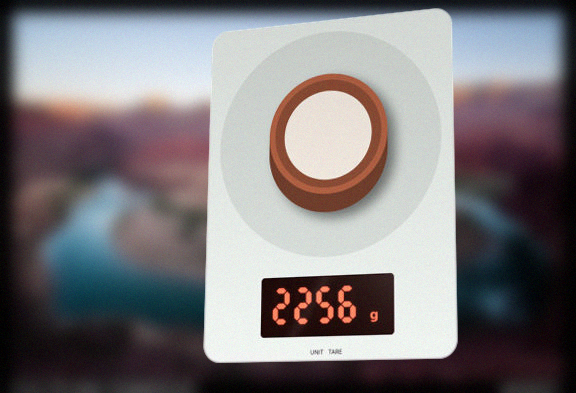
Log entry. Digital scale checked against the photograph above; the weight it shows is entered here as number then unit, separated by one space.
2256 g
